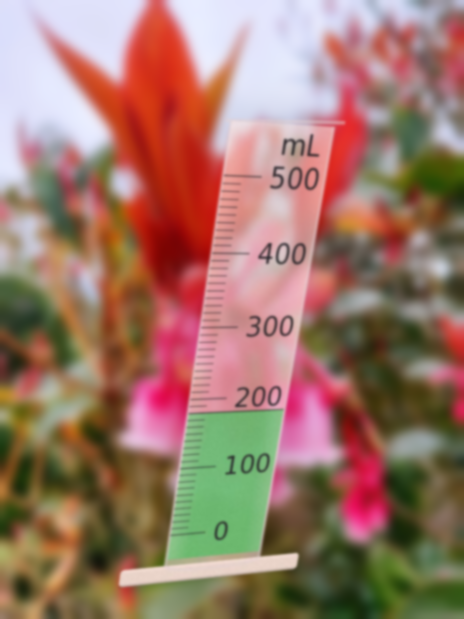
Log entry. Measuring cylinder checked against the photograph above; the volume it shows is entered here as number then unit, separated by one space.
180 mL
